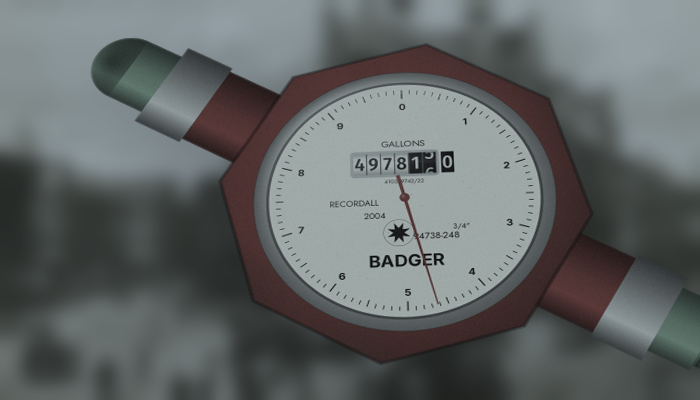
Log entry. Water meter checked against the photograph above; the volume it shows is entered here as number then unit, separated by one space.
4978154.6 gal
